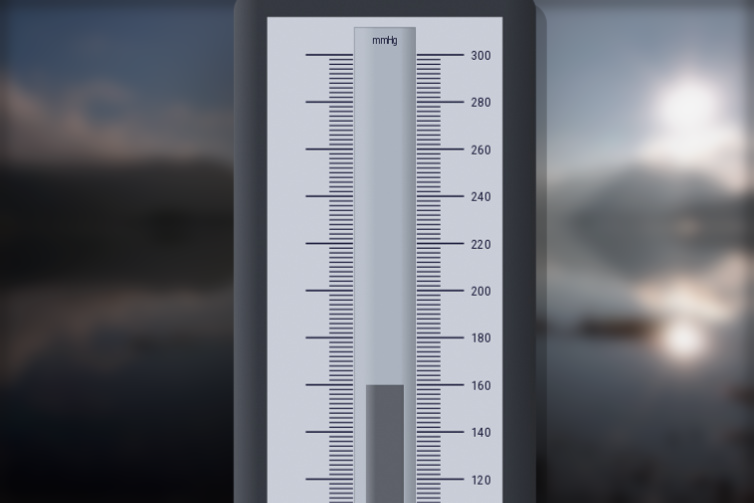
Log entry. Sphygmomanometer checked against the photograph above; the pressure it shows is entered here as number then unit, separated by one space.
160 mmHg
